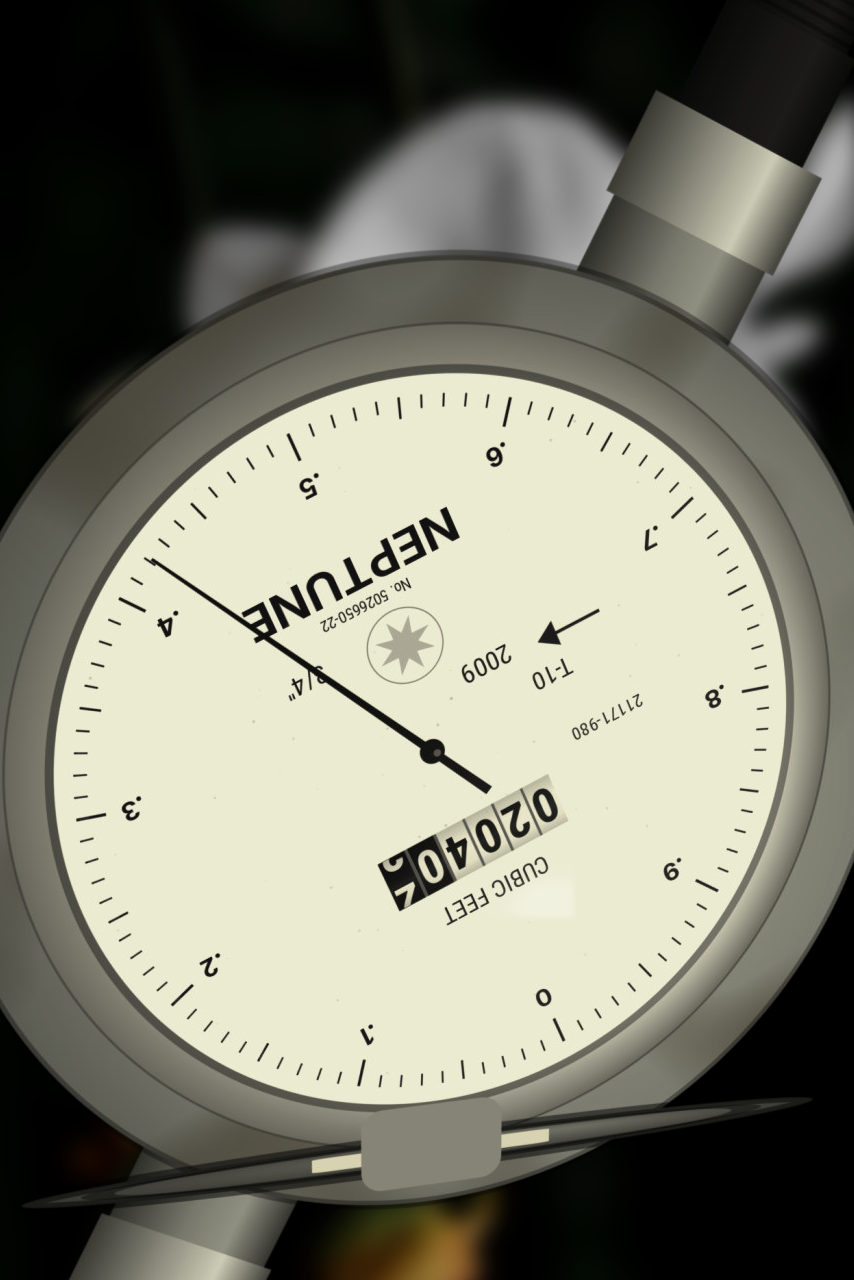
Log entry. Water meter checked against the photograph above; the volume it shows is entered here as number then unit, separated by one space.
20402.42 ft³
